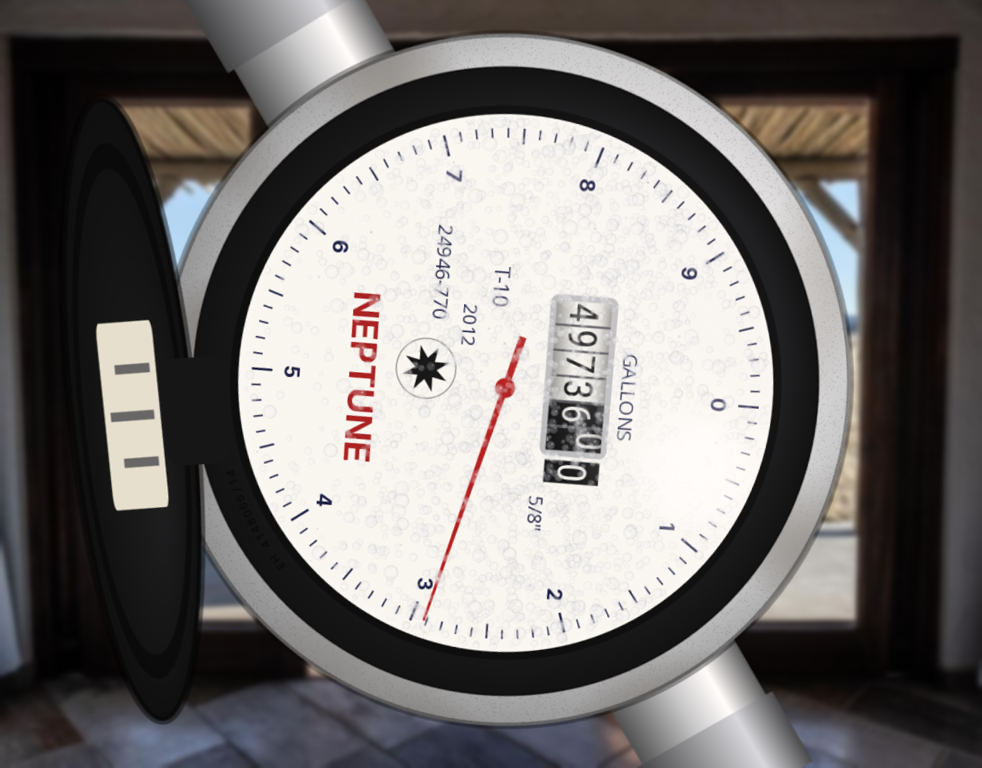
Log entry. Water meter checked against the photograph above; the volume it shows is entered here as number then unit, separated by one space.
4973602.9 gal
